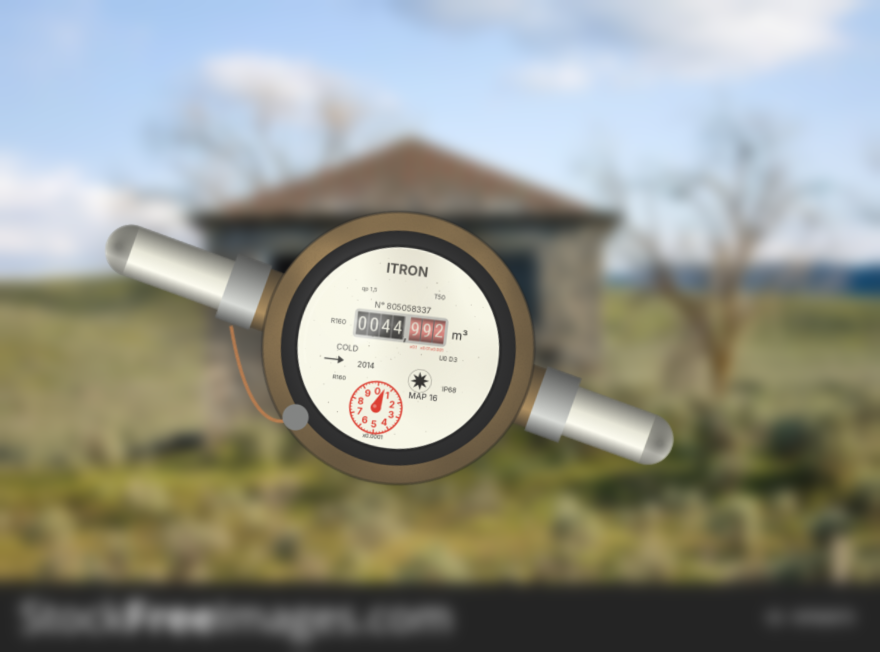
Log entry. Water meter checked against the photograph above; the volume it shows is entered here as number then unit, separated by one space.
44.9920 m³
